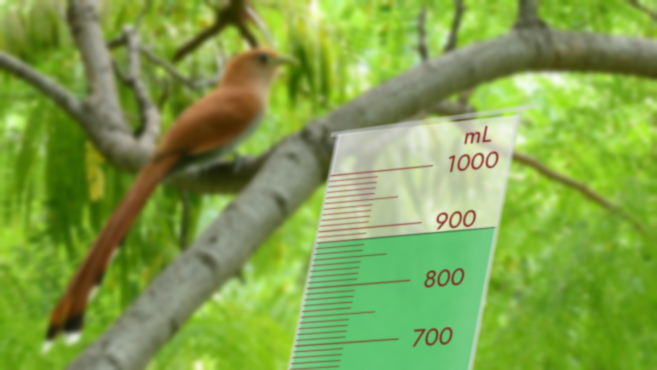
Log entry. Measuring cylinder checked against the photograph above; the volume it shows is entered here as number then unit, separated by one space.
880 mL
